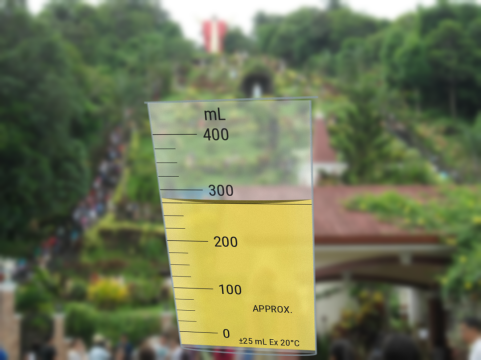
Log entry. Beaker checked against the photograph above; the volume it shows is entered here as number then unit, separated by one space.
275 mL
